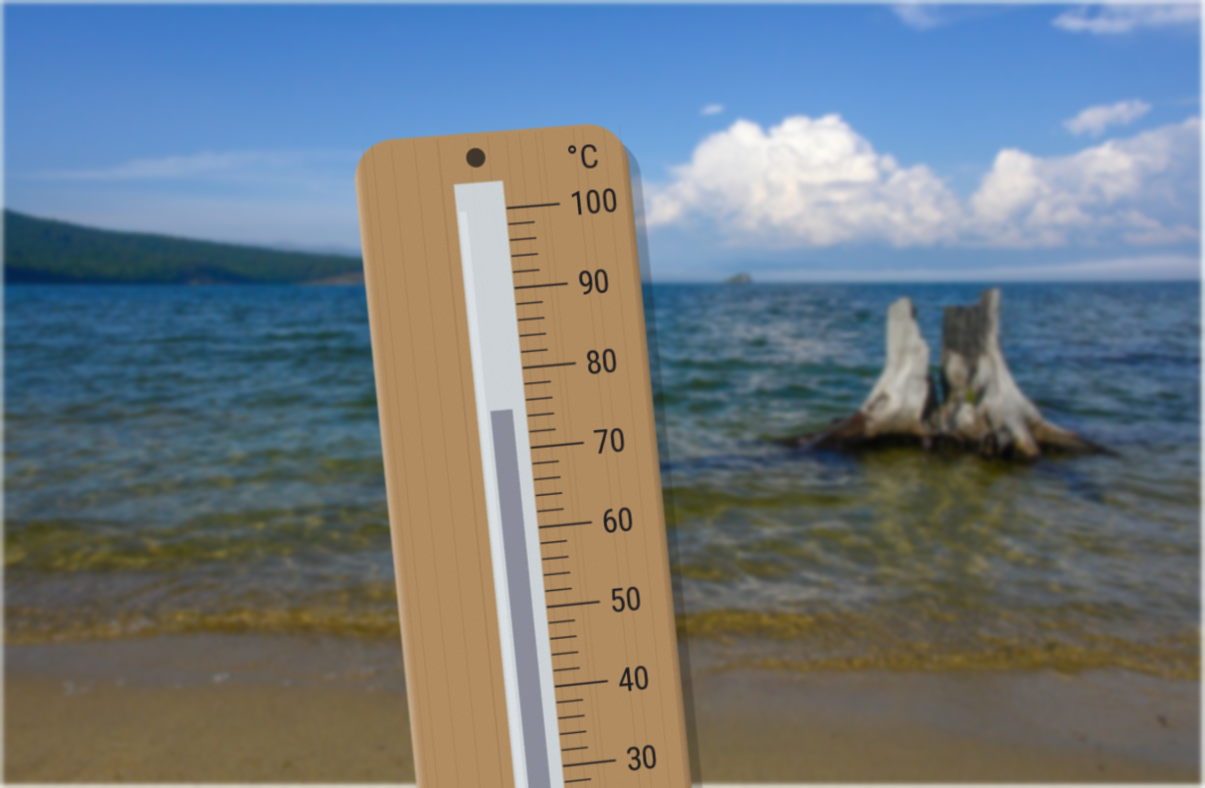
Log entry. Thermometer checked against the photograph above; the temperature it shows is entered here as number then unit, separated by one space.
75 °C
